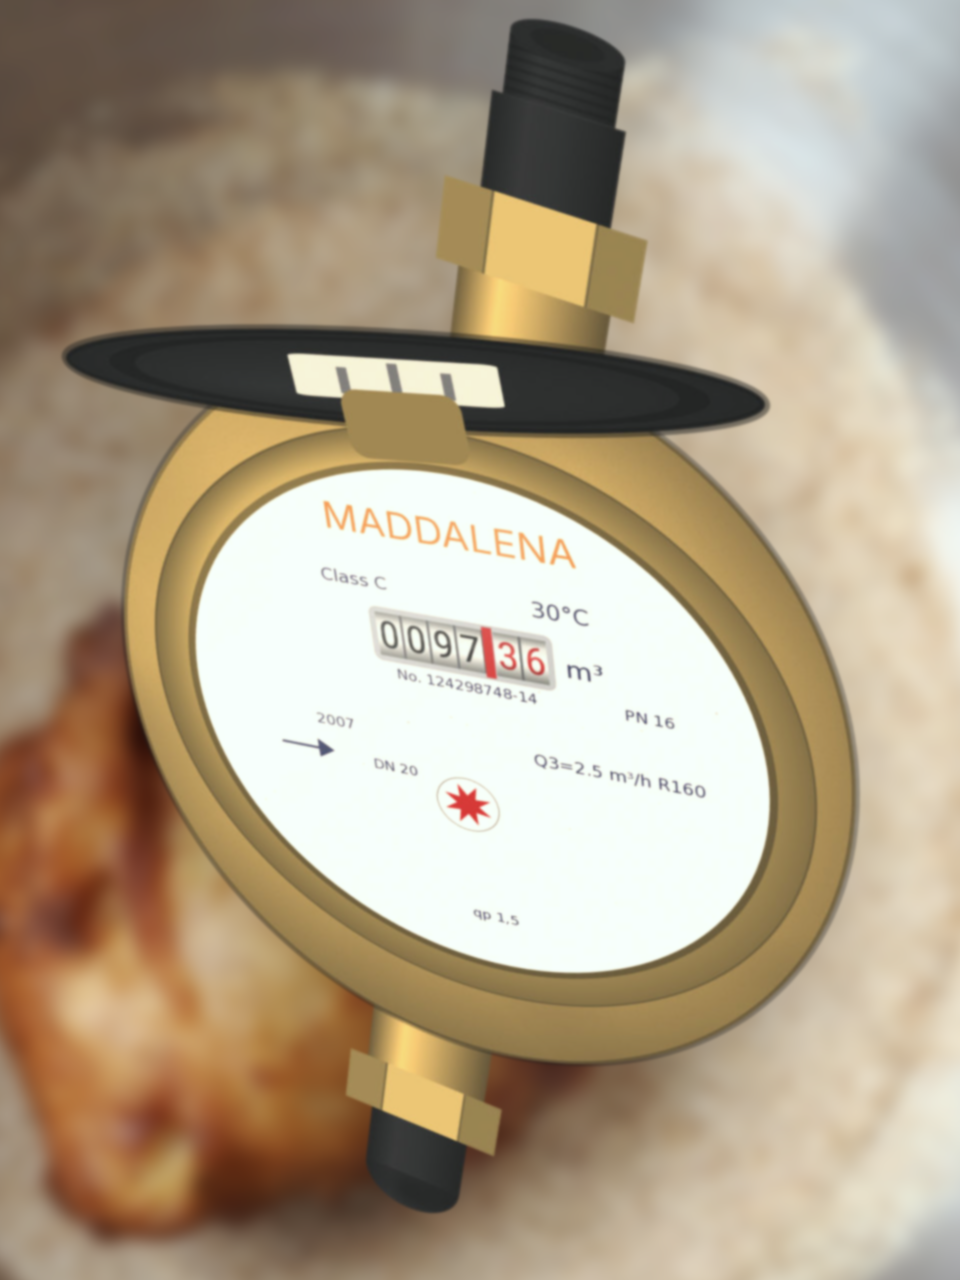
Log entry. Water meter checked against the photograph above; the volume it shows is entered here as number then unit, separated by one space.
97.36 m³
